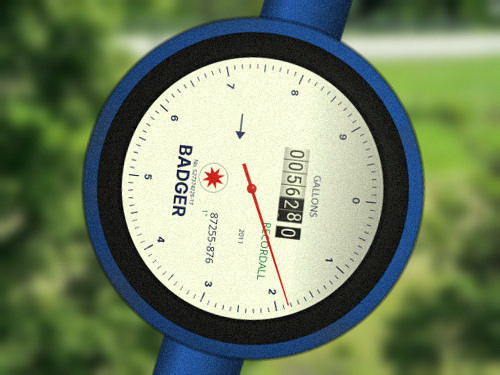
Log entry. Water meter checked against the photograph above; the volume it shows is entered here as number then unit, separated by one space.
56281.8 gal
